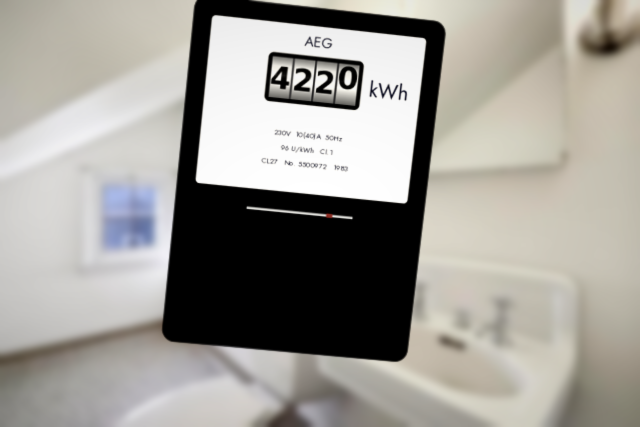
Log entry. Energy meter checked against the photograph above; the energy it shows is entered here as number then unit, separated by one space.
4220 kWh
